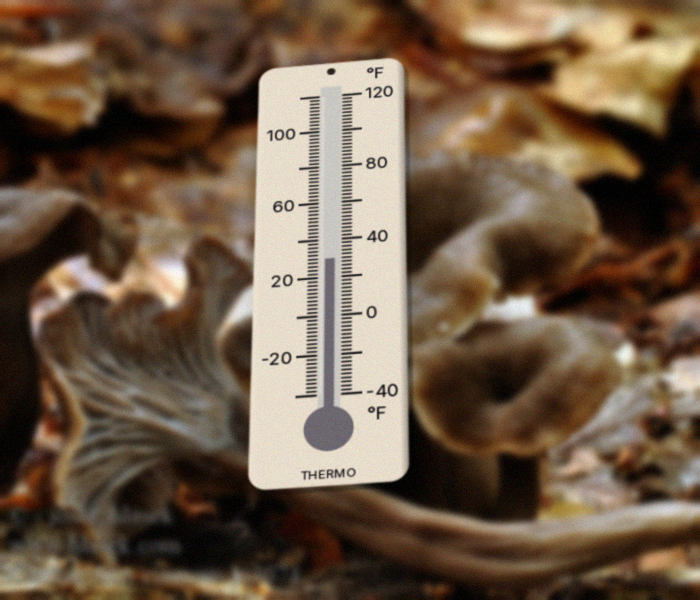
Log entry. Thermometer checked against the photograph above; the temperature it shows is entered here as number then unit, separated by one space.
30 °F
